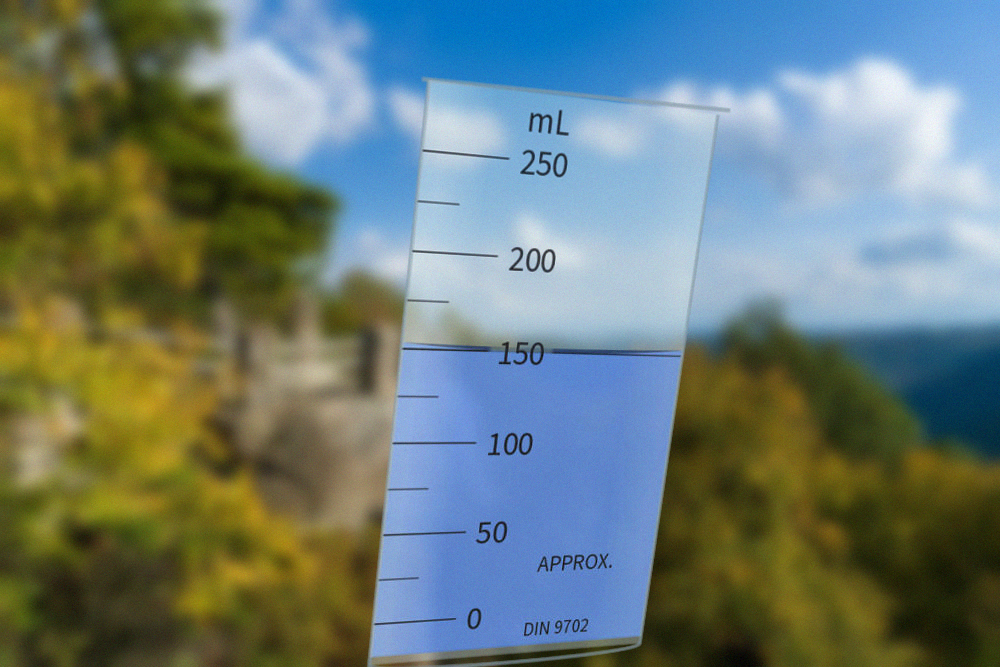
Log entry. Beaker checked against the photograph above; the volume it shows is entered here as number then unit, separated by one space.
150 mL
